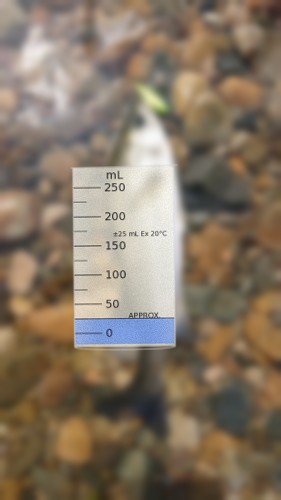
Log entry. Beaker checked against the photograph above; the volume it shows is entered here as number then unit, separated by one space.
25 mL
